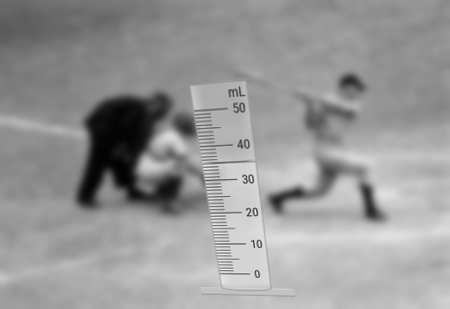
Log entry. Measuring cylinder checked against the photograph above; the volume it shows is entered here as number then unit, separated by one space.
35 mL
